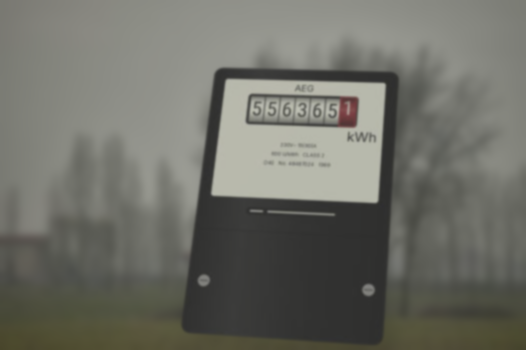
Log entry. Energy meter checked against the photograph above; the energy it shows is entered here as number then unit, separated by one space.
556365.1 kWh
